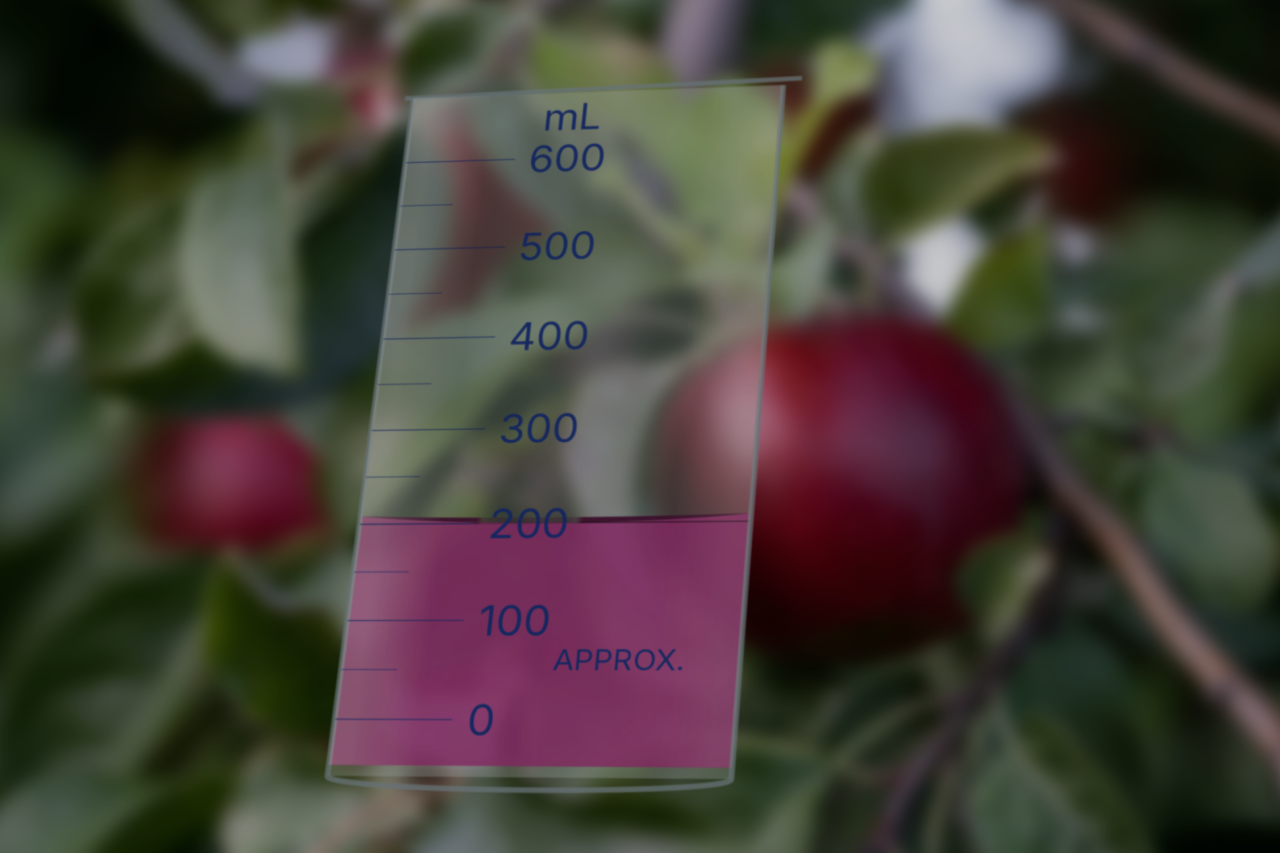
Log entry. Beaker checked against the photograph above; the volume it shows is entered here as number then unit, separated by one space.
200 mL
